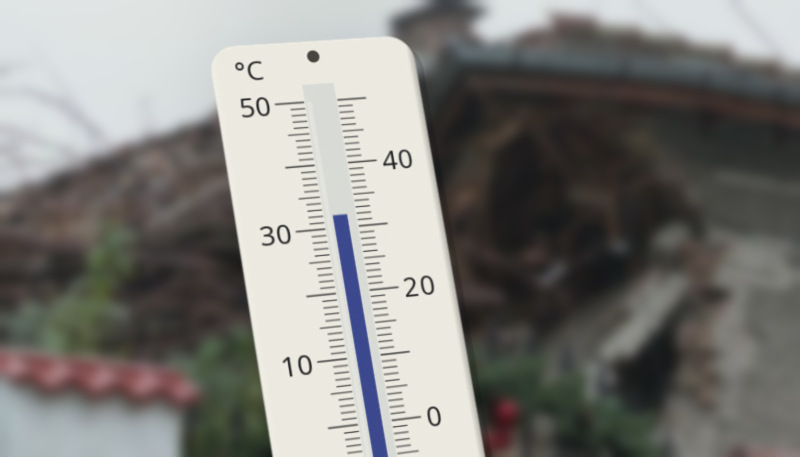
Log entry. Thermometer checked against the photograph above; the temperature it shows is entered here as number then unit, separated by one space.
32 °C
